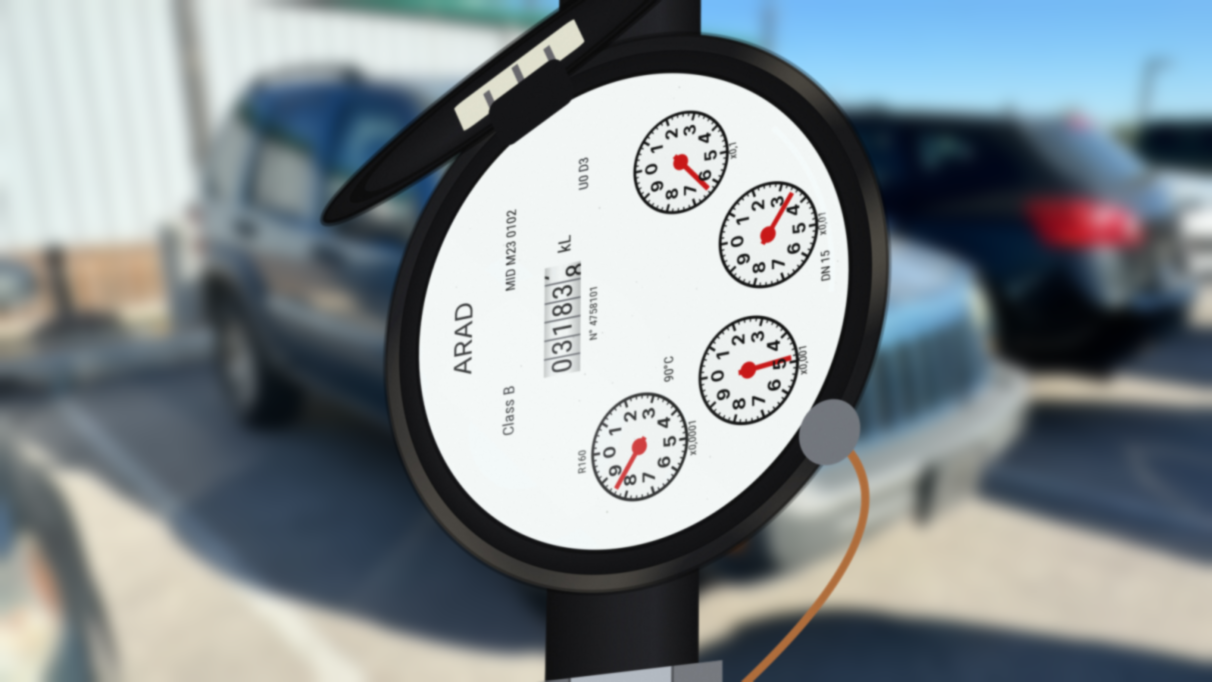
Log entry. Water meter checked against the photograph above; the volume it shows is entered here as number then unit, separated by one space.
31837.6348 kL
